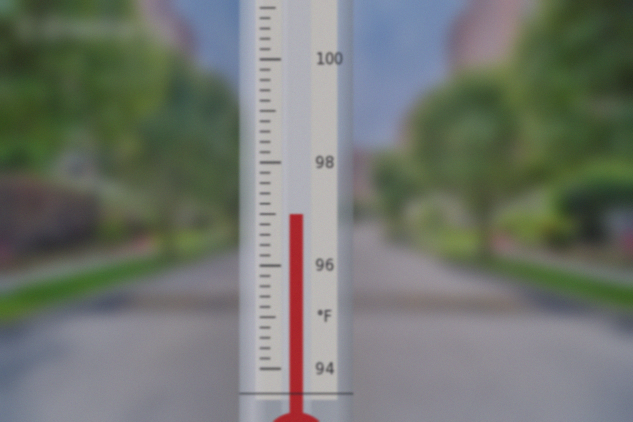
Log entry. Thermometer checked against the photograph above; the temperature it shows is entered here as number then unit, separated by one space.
97 °F
